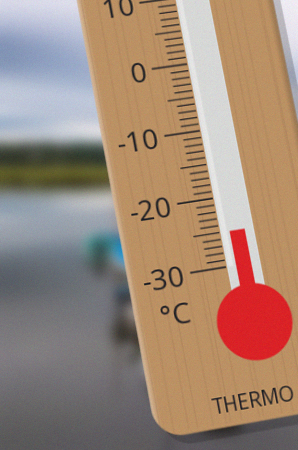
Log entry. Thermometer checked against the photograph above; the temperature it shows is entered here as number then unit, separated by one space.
-25 °C
